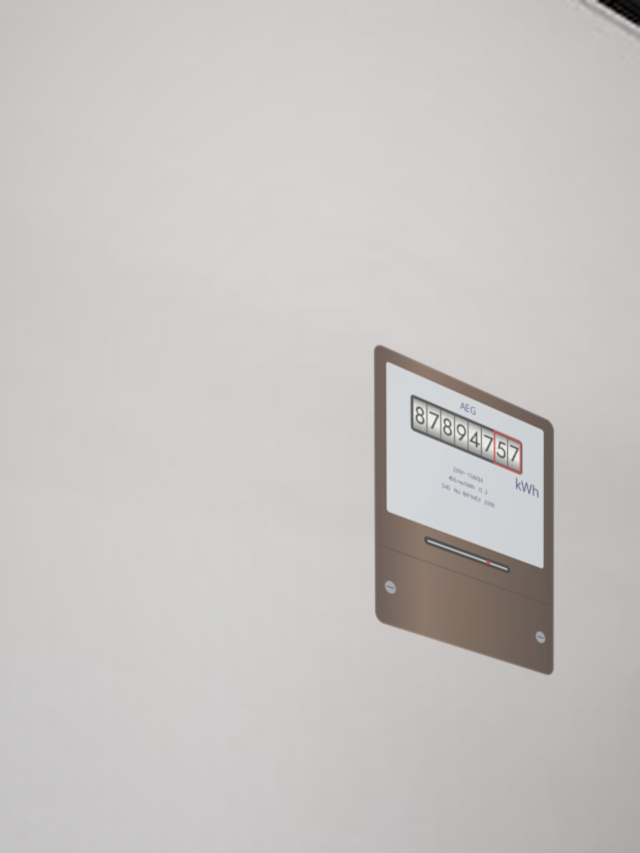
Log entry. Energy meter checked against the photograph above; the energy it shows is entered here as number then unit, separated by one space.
878947.57 kWh
